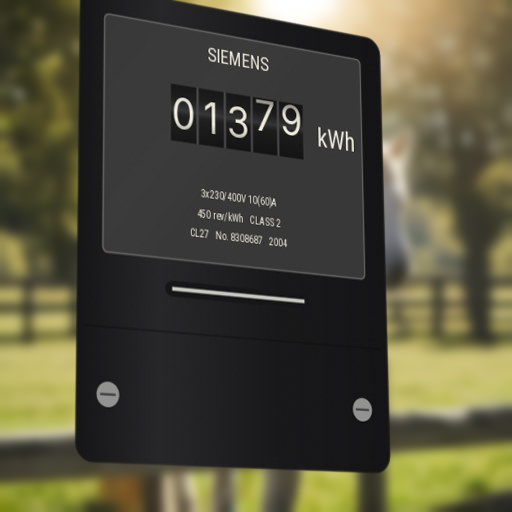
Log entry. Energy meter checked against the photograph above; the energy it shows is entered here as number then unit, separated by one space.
1379 kWh
